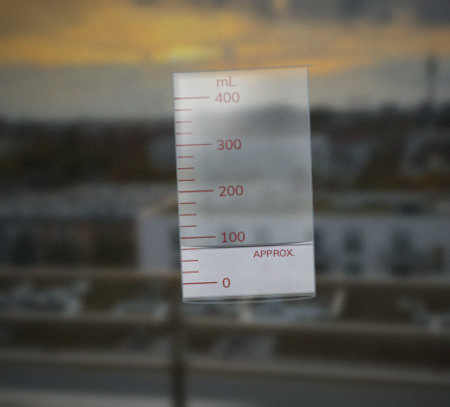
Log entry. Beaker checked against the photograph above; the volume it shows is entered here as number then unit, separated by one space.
75 mL
